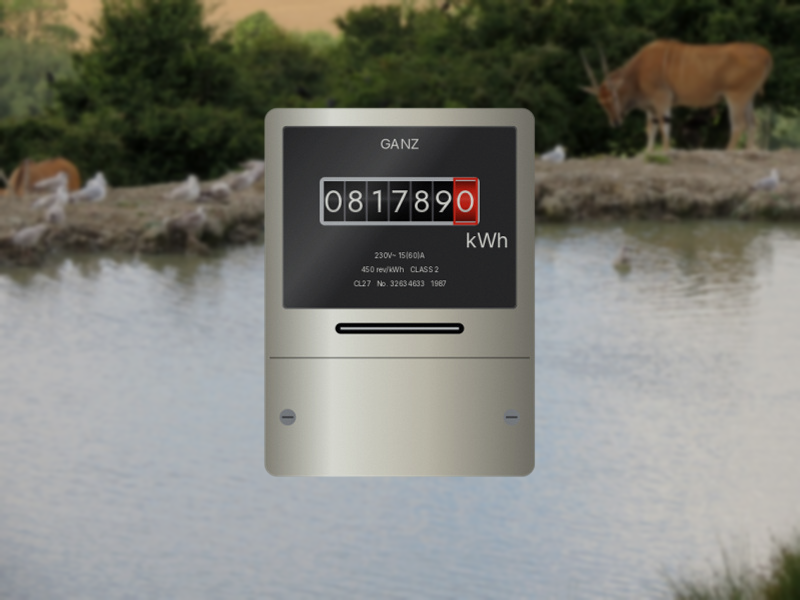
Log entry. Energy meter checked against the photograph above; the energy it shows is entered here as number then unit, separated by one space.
81789.0 kWh
